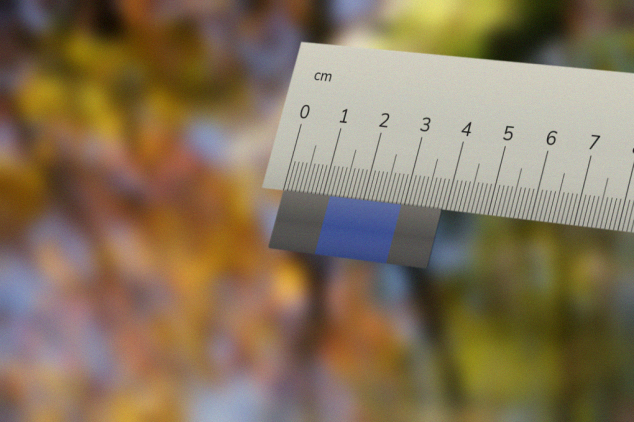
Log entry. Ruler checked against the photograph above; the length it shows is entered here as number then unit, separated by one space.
3.9 cm
